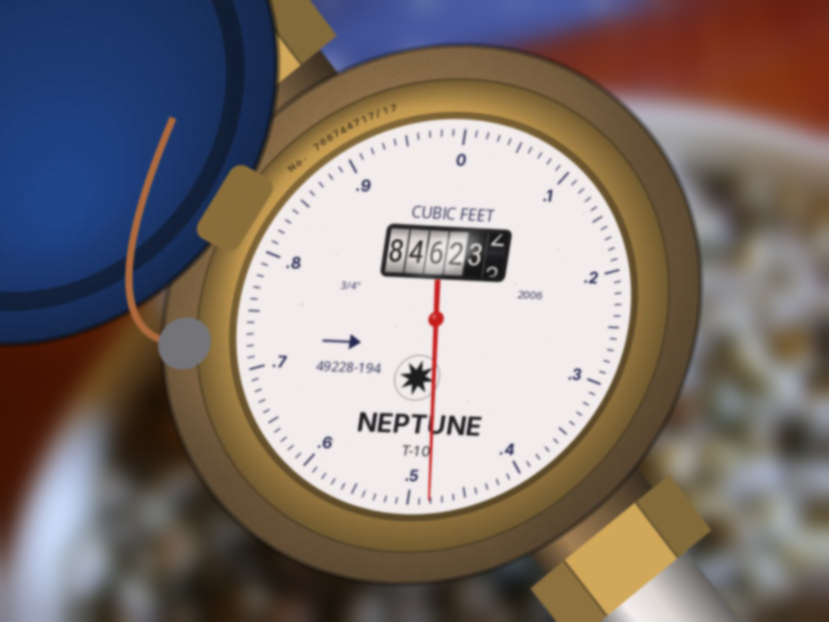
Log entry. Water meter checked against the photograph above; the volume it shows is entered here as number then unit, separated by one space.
846232.48 ft³
